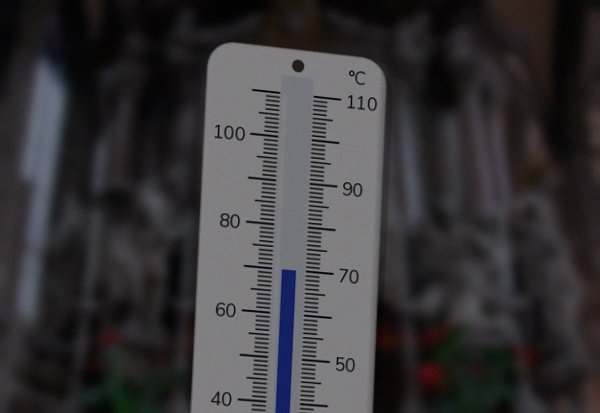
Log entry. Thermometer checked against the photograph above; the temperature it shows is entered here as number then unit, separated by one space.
70 °C
